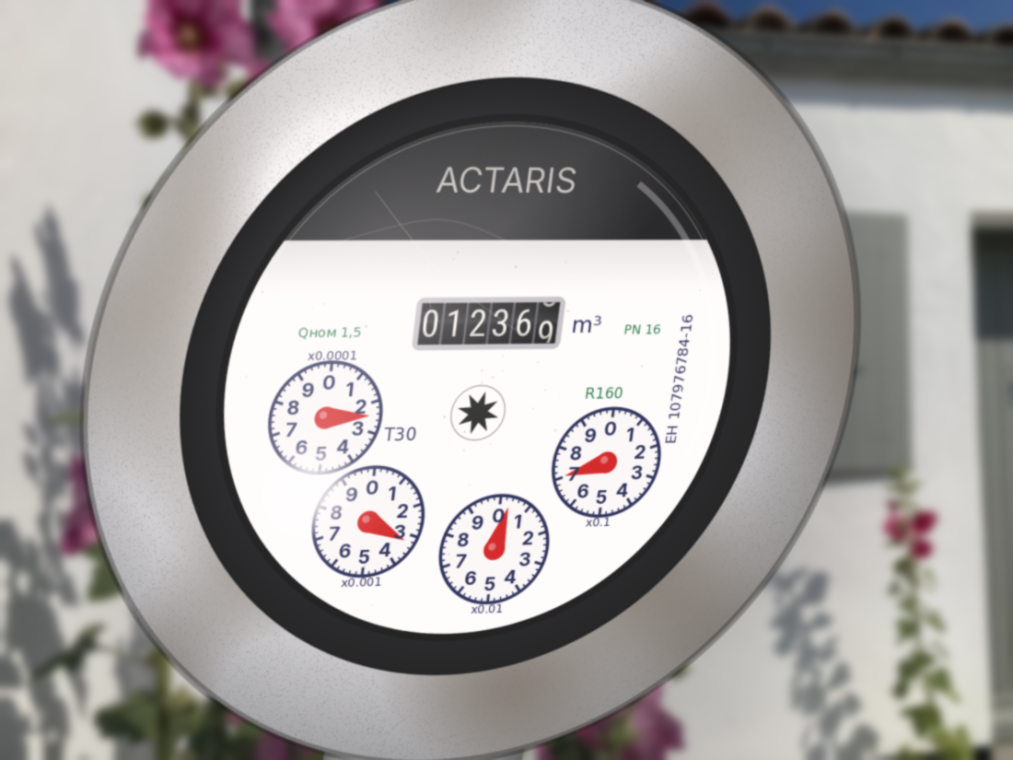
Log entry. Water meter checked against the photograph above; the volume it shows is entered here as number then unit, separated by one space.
12368.7032 m³
